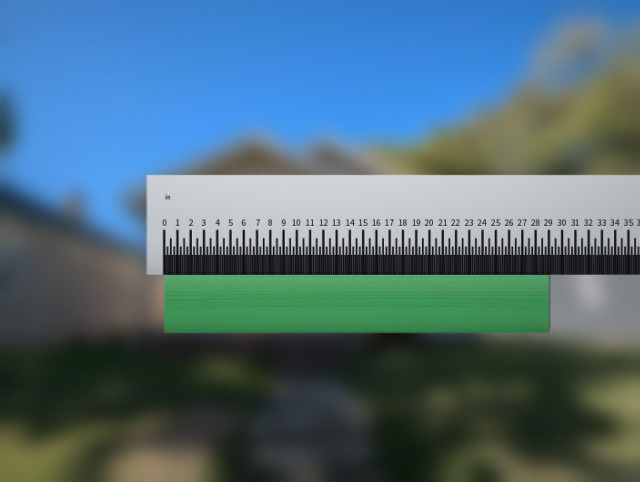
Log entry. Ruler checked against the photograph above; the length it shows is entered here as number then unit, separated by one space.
29 in
